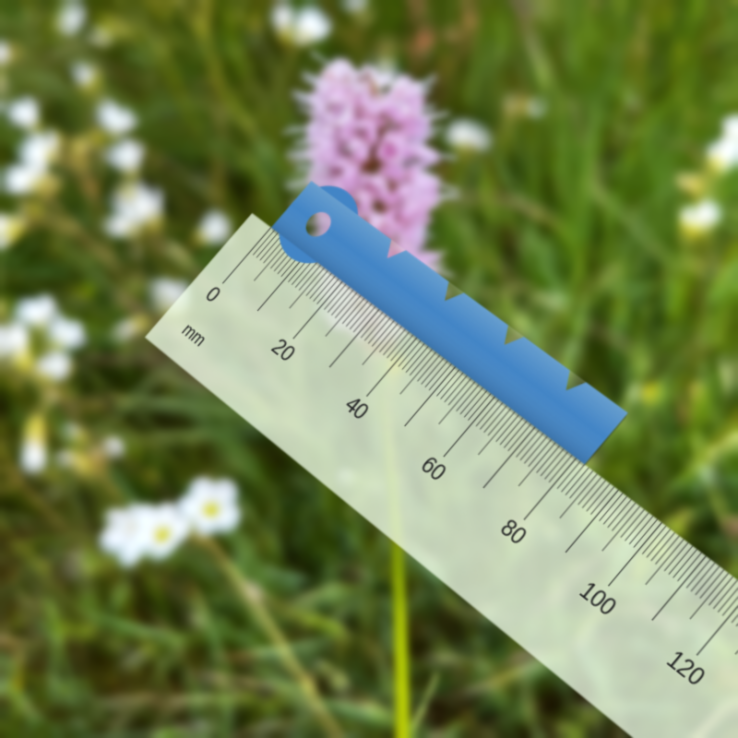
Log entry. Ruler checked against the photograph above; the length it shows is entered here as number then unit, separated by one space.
82 mm
